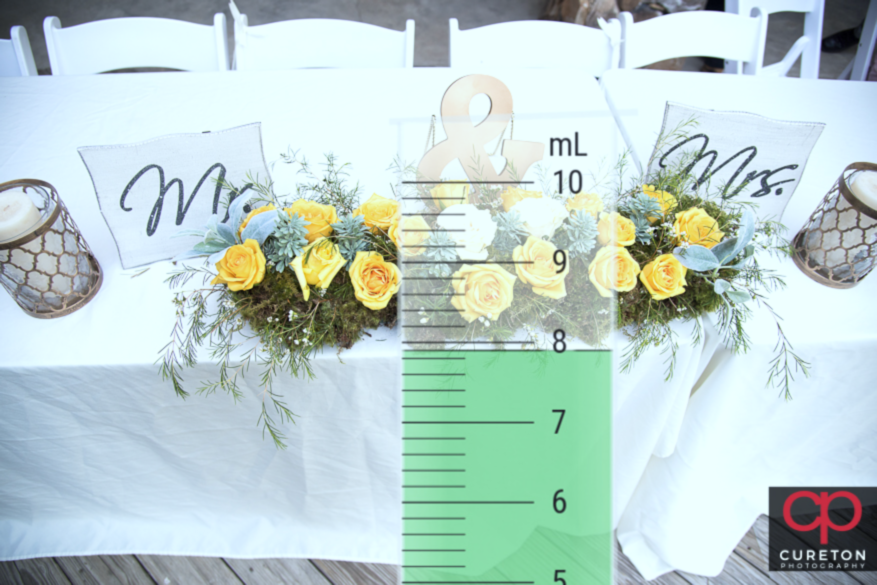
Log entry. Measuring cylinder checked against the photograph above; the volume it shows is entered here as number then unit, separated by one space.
7.9 mL
